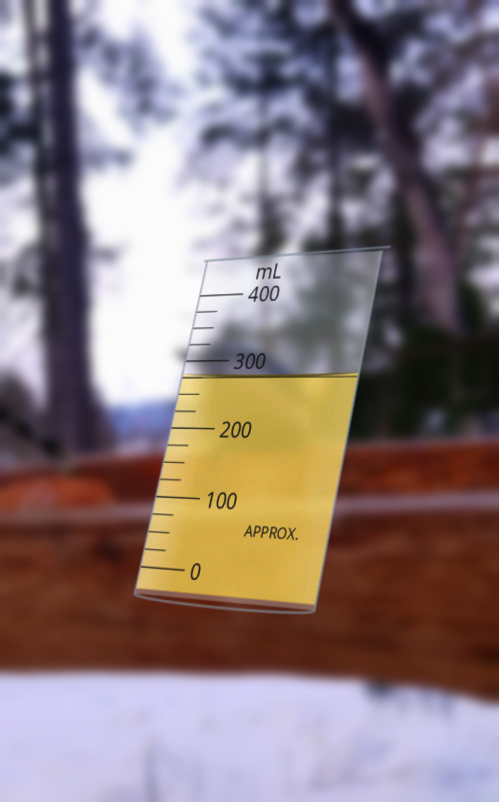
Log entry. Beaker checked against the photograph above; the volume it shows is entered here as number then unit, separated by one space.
275 mL
